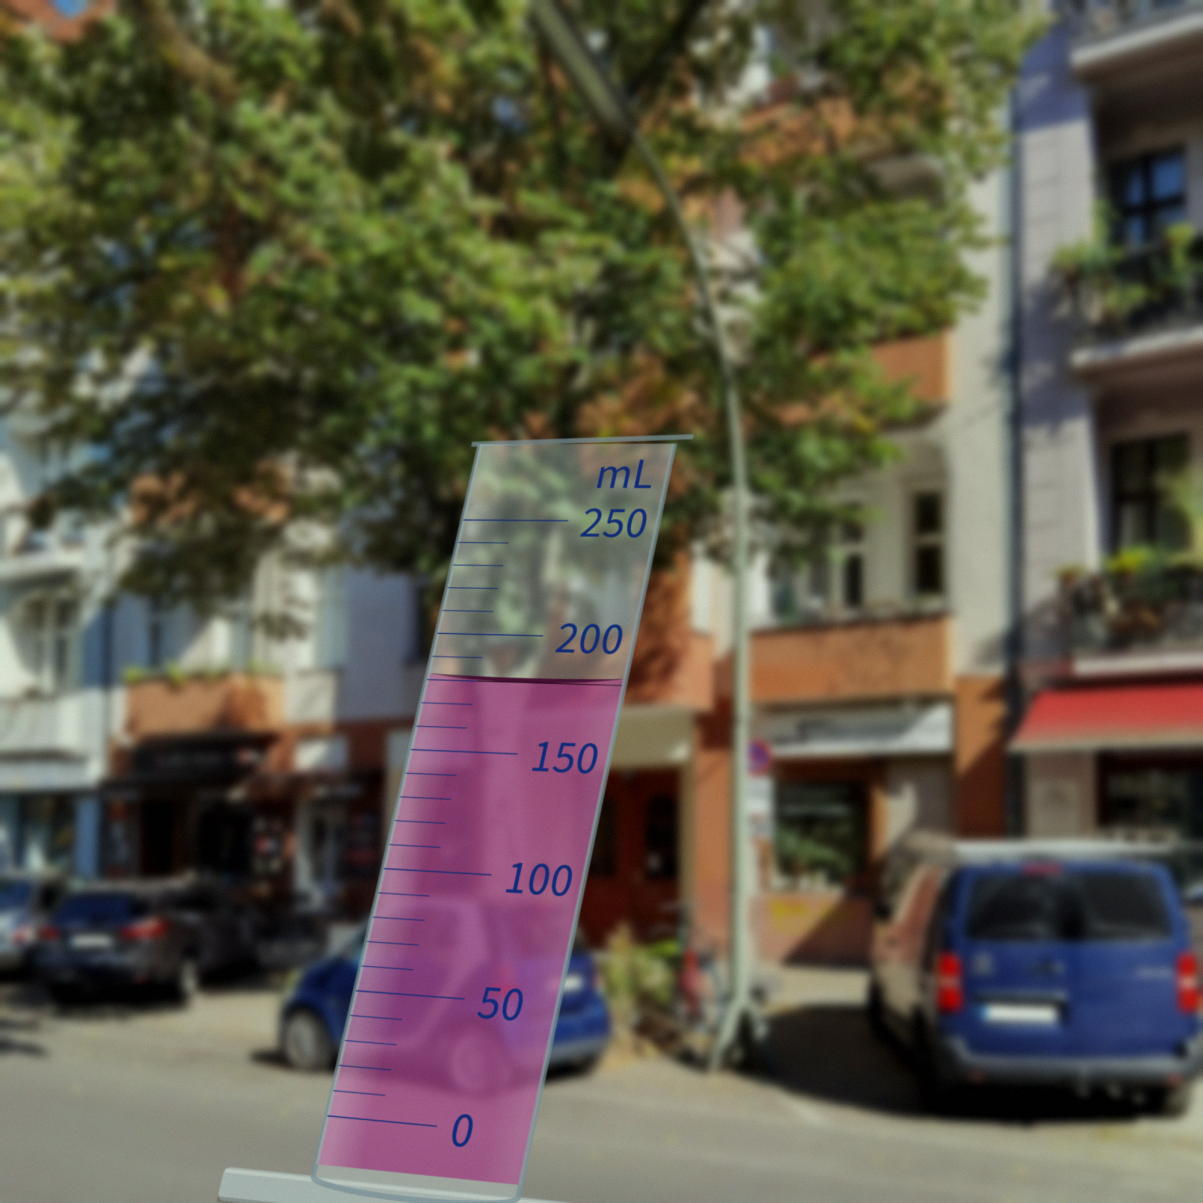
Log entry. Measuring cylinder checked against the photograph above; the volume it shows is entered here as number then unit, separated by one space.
180 mL
